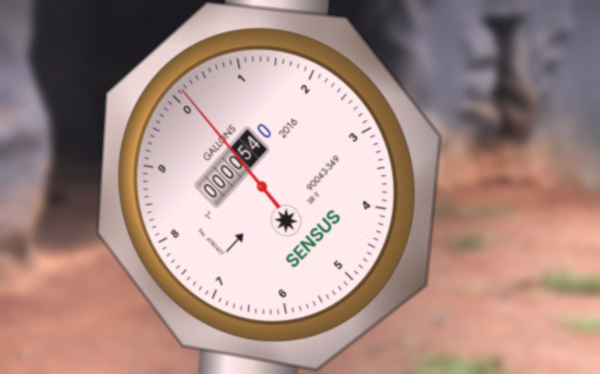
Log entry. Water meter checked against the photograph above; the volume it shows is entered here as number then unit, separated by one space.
540.1 gal
